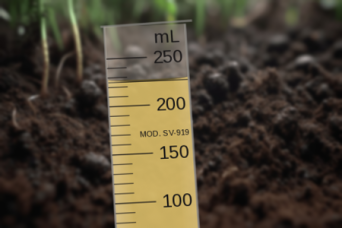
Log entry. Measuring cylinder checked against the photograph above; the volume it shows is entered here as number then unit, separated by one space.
225 mL
